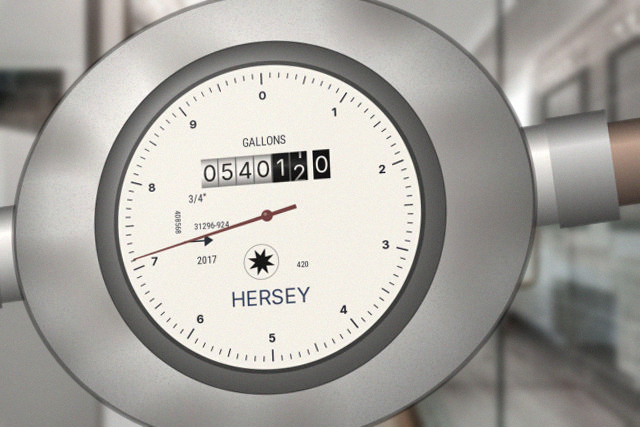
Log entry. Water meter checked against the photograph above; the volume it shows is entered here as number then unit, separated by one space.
540117.1 gal
